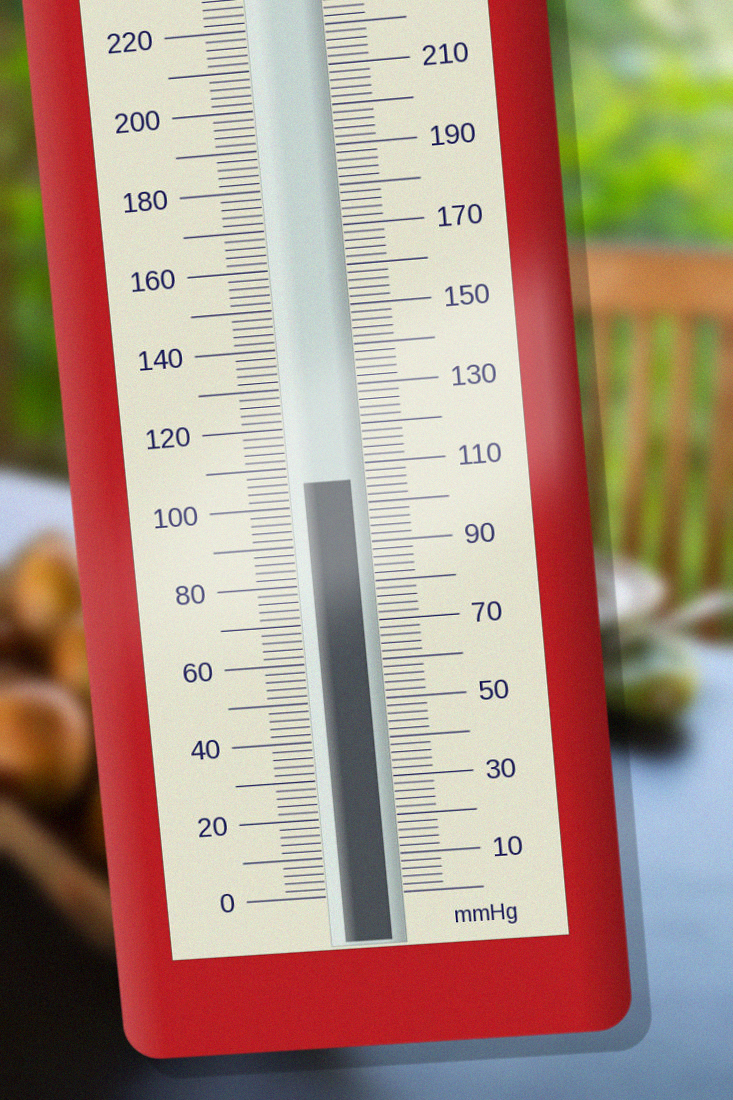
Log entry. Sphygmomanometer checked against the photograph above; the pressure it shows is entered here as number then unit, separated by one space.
106 mmHg
